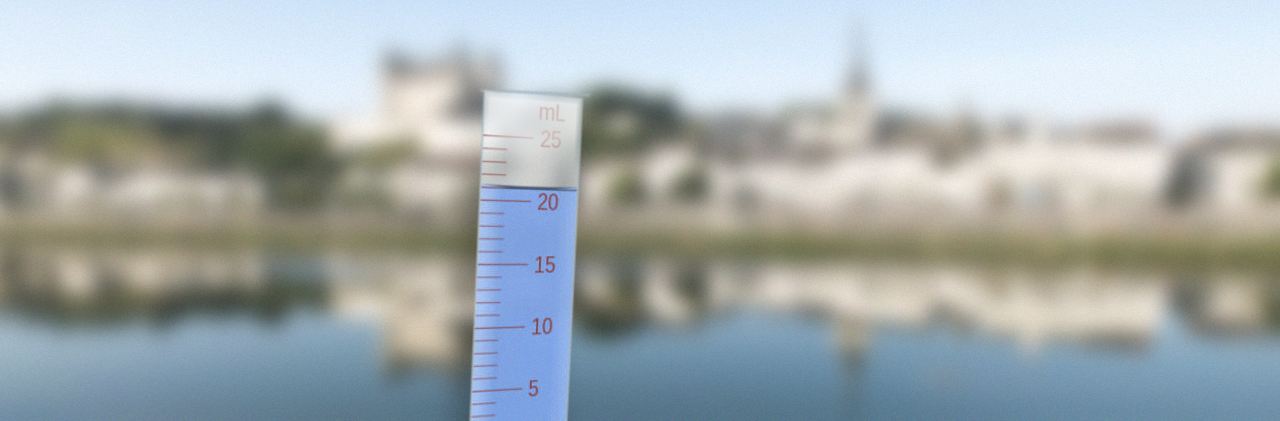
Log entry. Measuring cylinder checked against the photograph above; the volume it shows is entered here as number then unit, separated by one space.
21 mL
